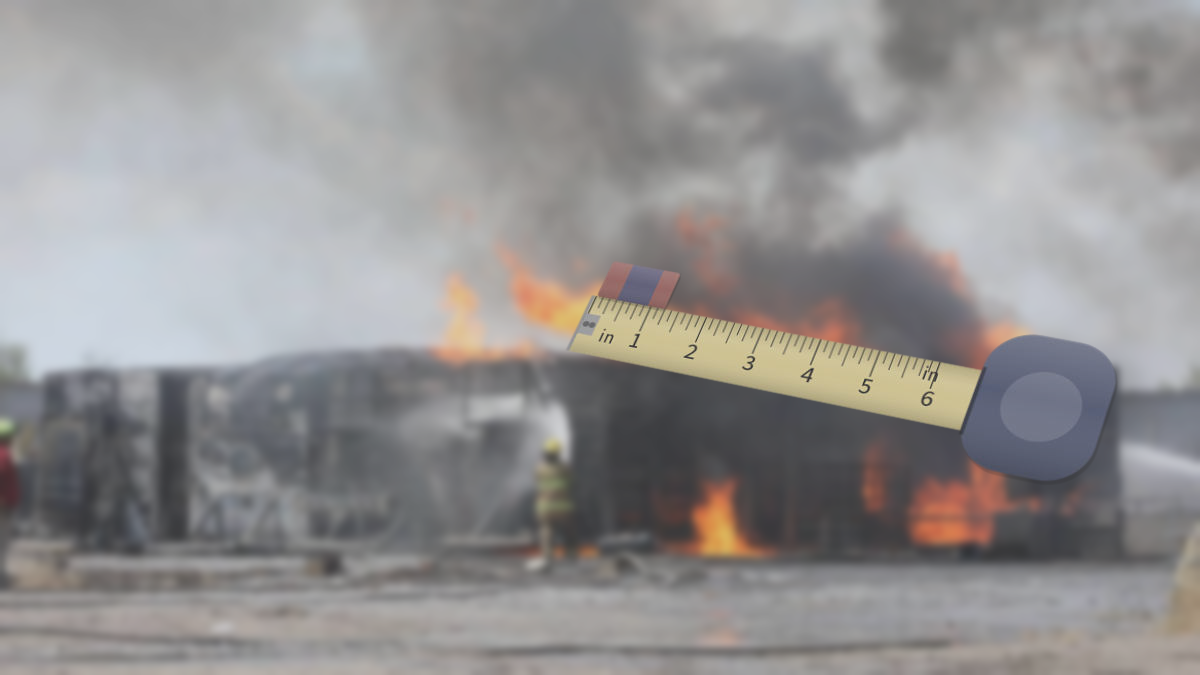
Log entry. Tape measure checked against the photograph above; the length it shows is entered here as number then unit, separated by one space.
1.25 in
